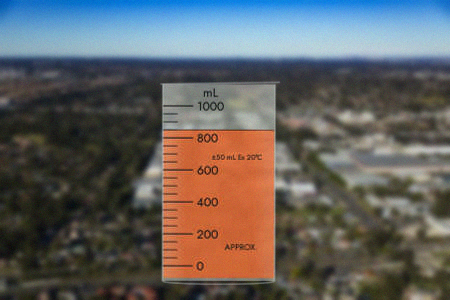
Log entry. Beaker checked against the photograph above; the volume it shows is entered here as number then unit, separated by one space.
850 mL
